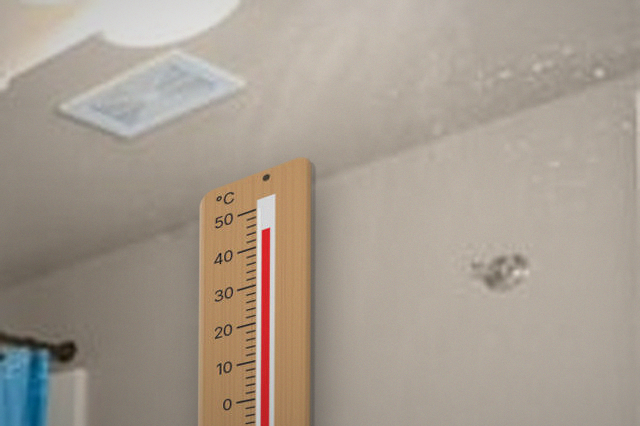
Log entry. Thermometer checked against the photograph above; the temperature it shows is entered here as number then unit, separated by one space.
44 °C
